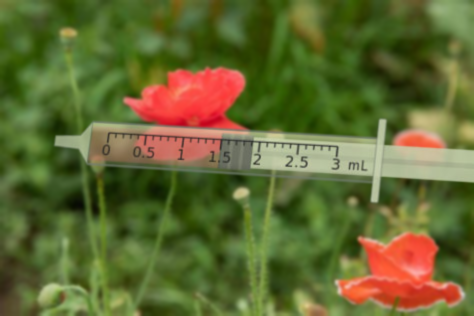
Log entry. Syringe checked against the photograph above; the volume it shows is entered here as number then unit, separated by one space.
1.5 mL
